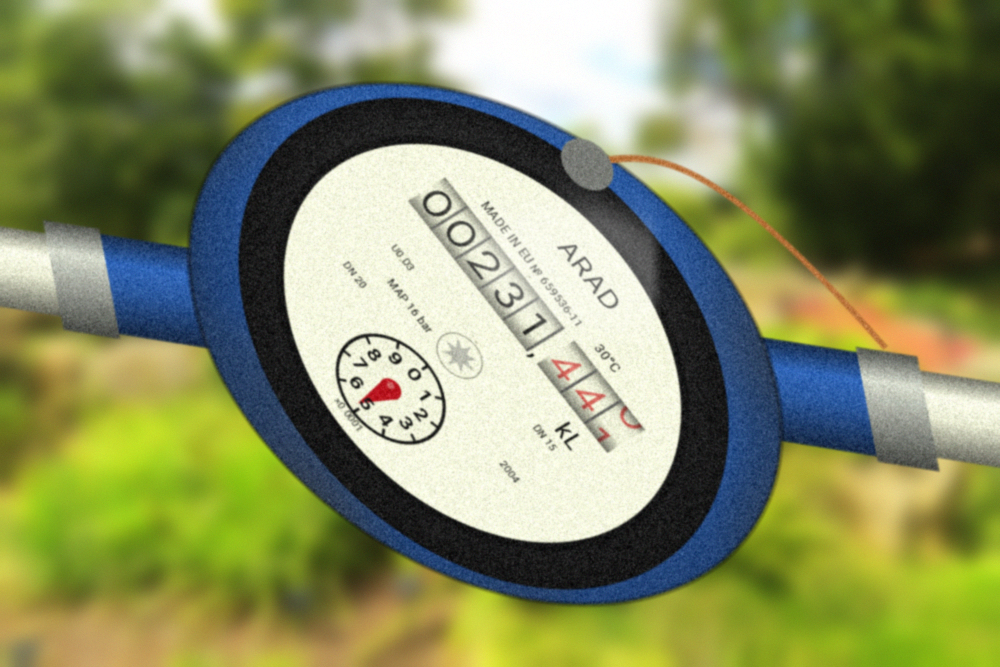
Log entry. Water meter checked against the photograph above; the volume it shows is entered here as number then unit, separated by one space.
231.4405 kL
